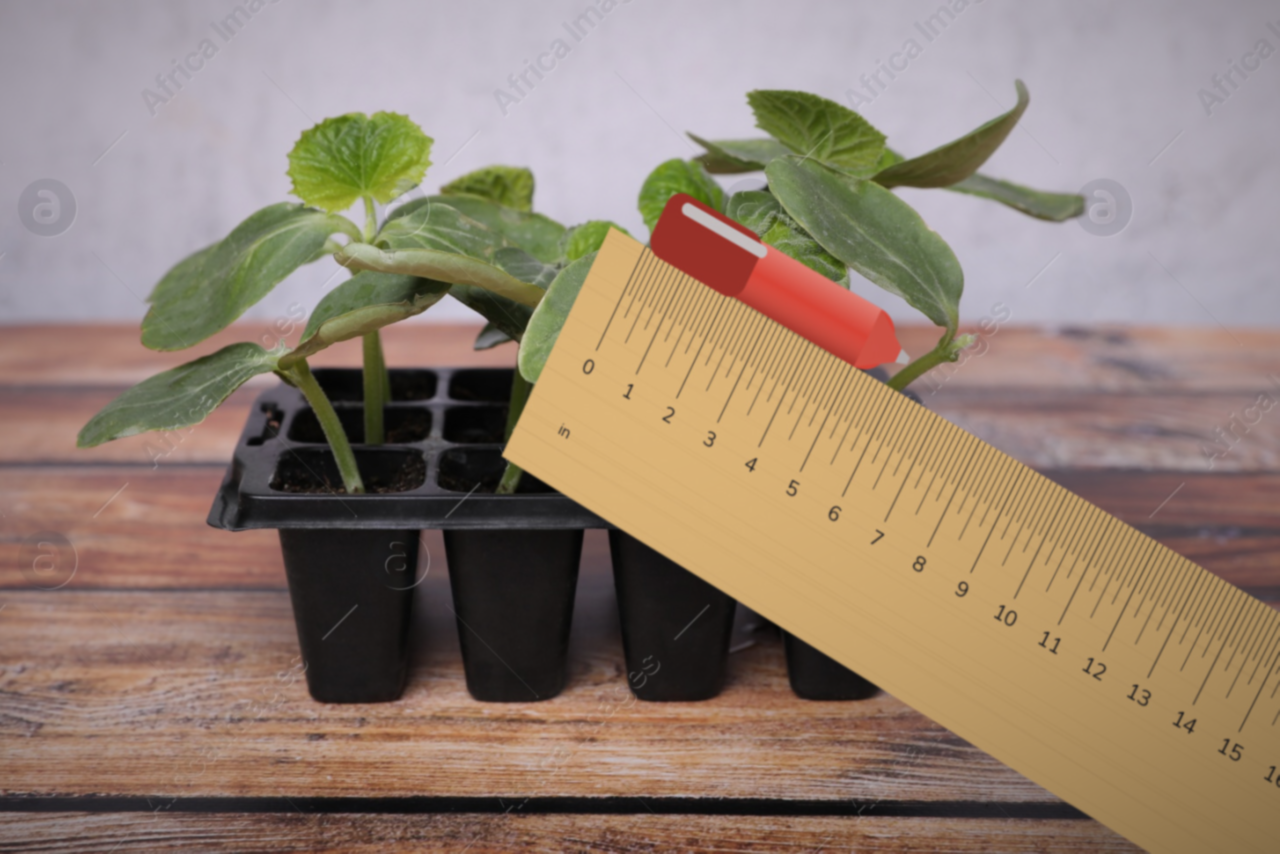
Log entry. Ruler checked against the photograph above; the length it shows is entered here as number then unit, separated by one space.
6 in
